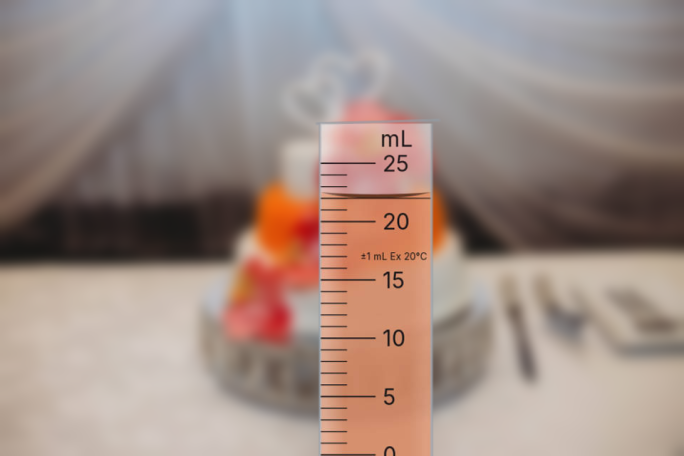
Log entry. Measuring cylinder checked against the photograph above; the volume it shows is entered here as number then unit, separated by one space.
22 mL
